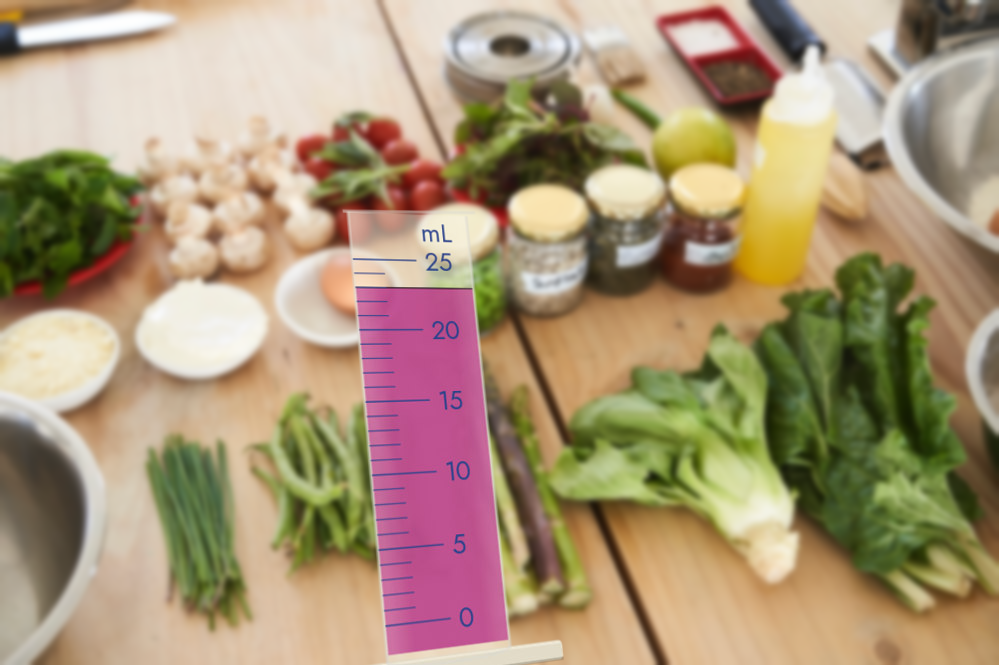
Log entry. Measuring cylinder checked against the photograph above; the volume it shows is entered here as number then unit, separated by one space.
23 mL
